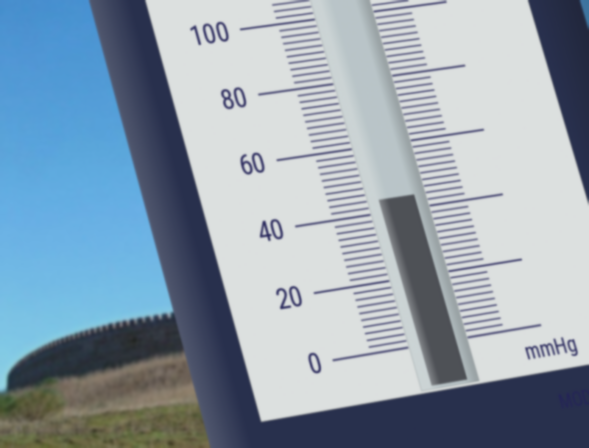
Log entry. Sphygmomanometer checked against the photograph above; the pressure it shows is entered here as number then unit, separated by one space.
44 mmHg
